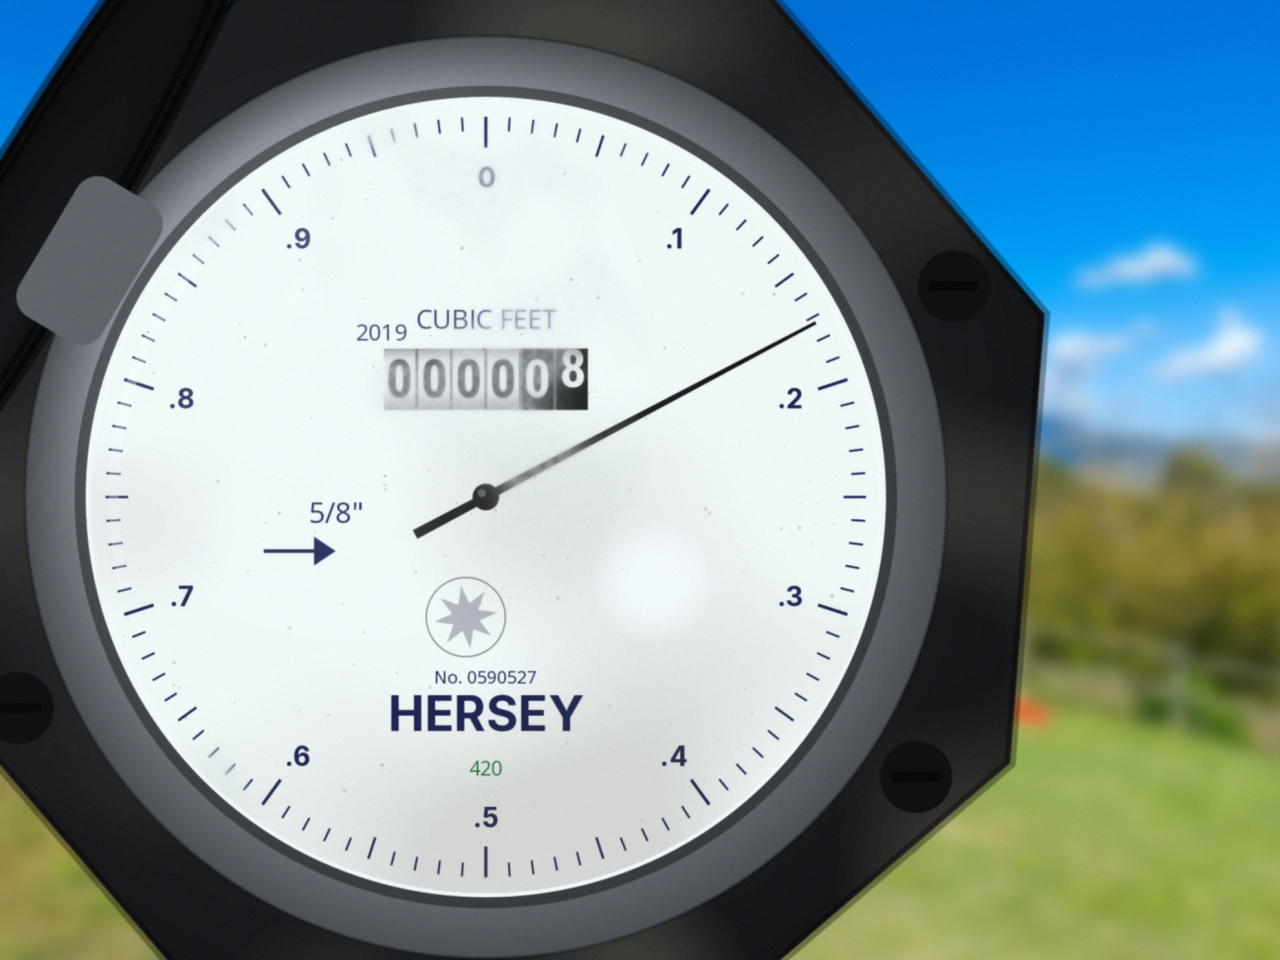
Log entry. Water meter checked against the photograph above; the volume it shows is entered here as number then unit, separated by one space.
8.17 ft³
